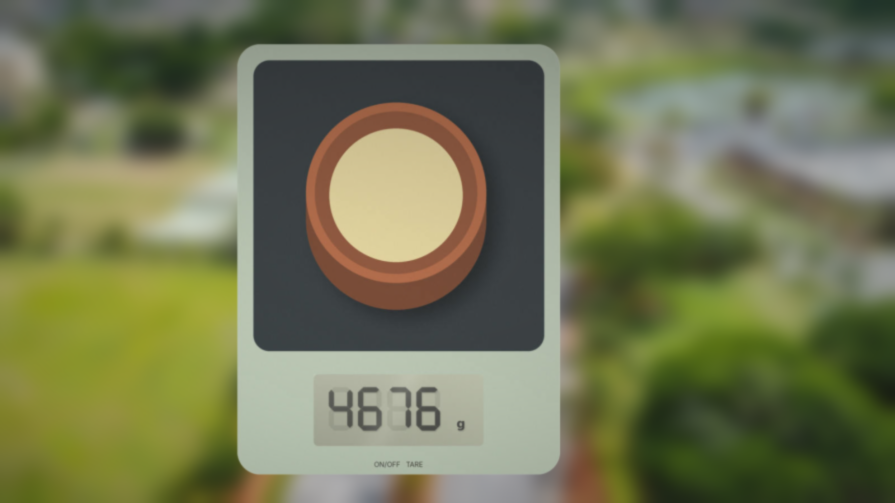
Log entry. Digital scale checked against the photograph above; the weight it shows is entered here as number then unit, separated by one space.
4676 g
